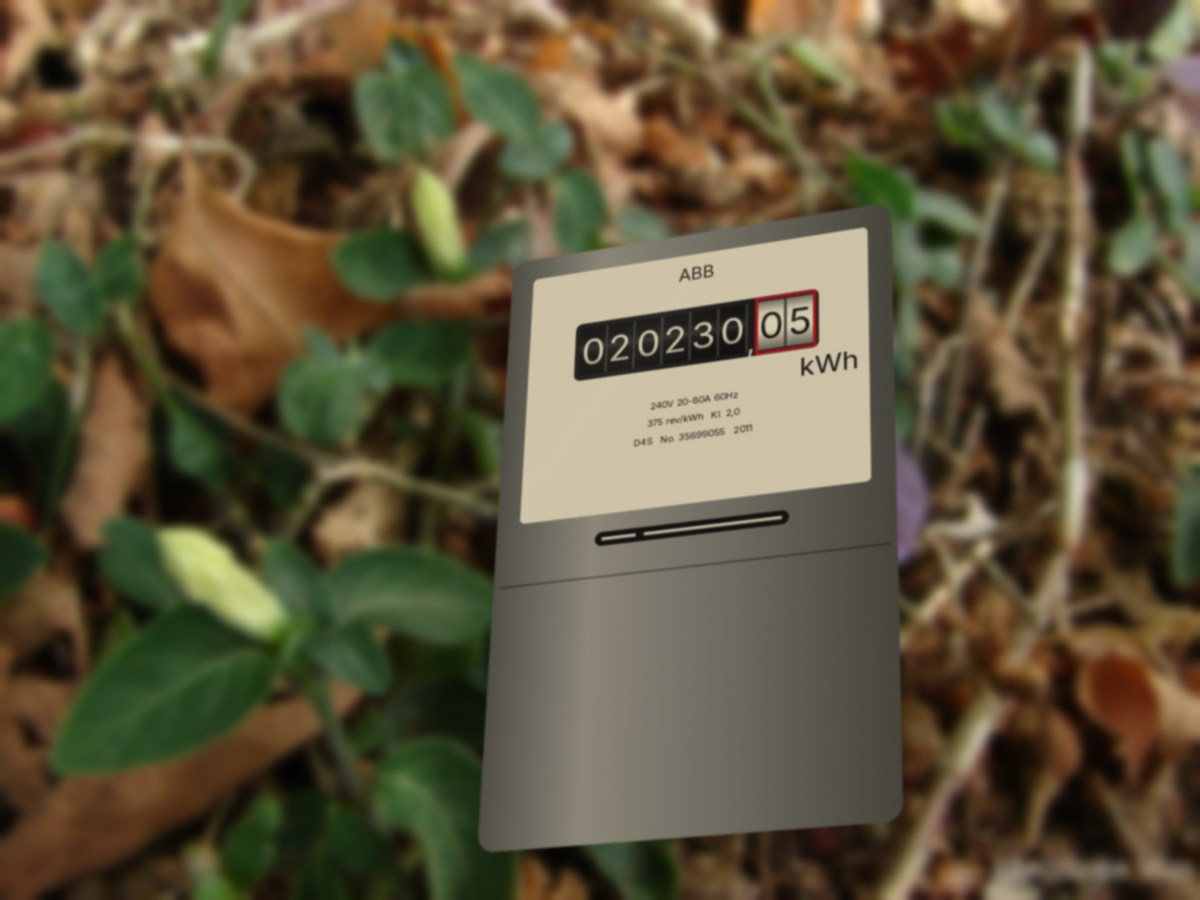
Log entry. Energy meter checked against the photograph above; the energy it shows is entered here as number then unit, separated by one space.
20230.05 kWh
